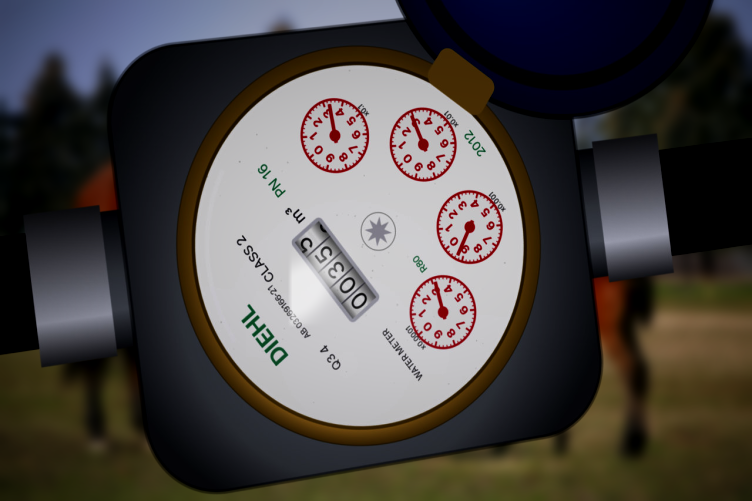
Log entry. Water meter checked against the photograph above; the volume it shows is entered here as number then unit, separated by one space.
355.3293 m³
